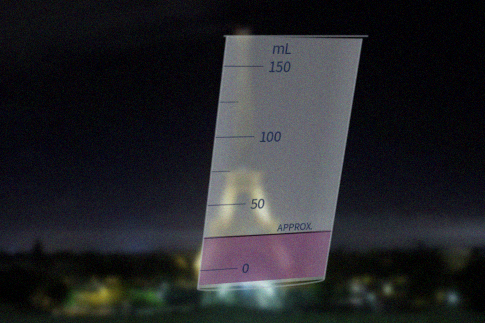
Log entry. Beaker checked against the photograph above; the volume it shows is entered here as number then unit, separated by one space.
25 mL
